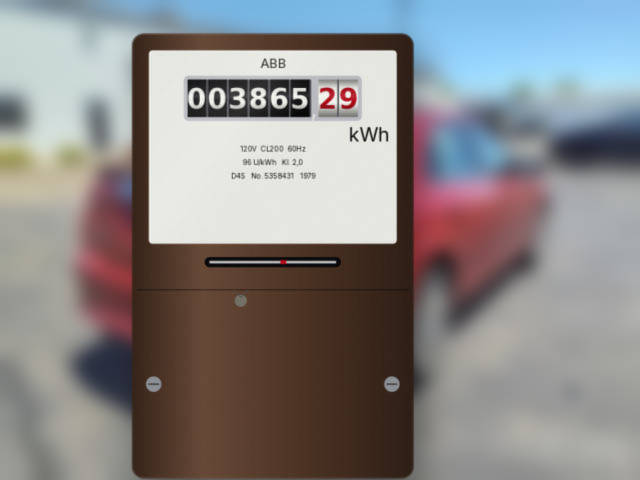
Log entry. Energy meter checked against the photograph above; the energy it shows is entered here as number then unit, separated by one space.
3865.29 kWh
